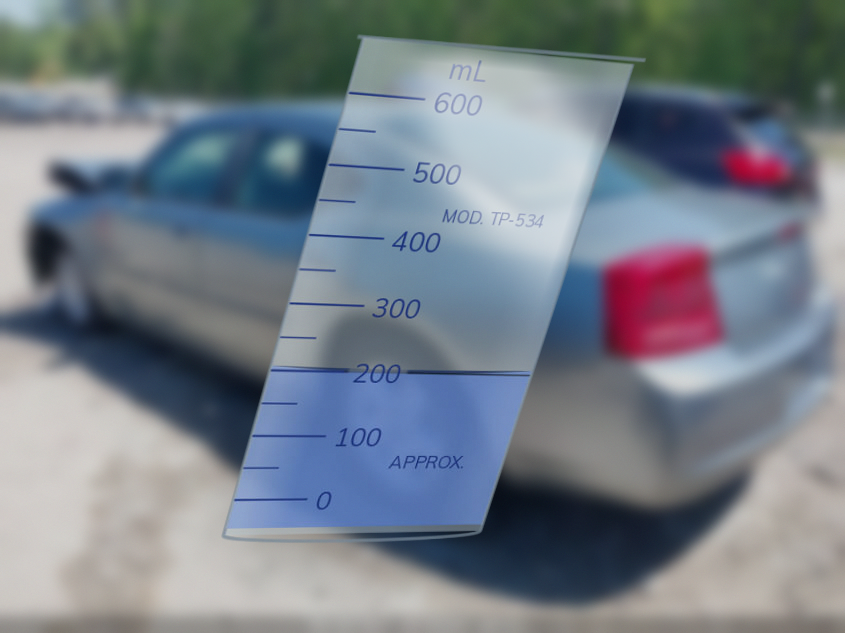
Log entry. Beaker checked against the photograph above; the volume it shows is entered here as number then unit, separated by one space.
200 mL
